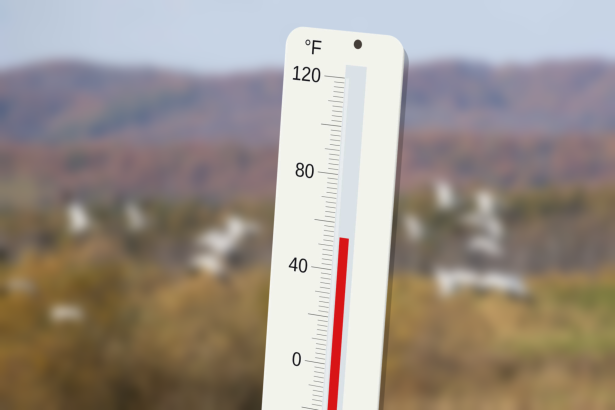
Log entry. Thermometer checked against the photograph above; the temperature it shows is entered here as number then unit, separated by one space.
54 °F
